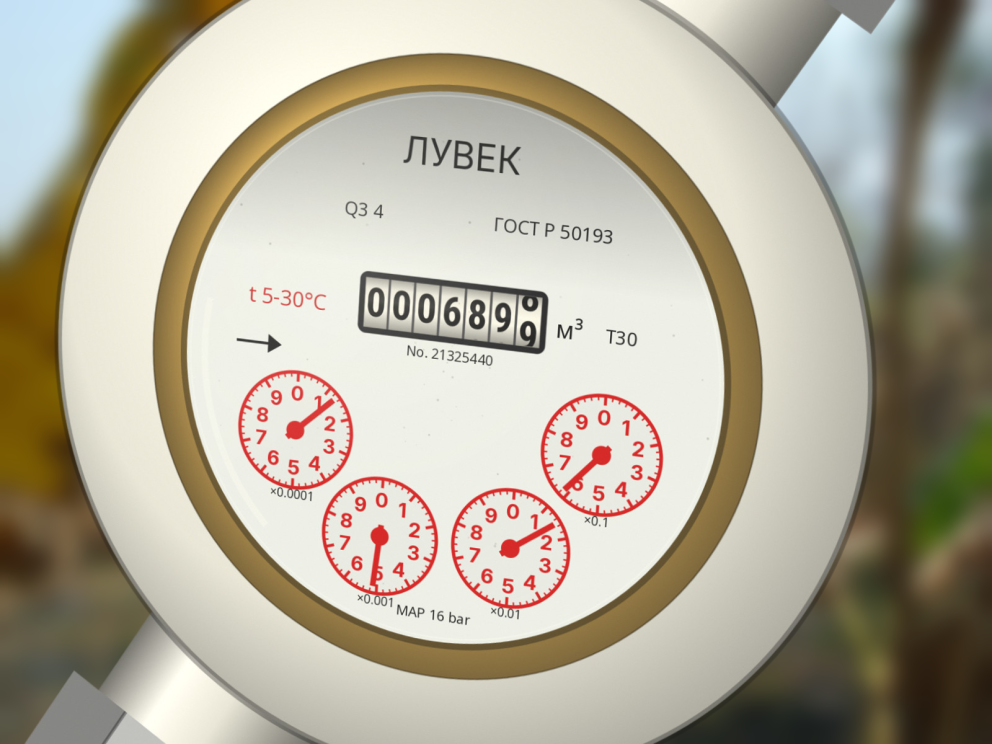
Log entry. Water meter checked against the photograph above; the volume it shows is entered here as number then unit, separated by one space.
6898.6151 m³
